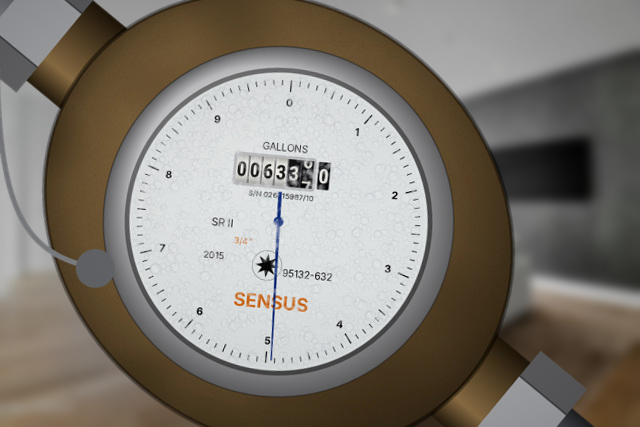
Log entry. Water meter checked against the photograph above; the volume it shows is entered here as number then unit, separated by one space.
63364.9 gal
